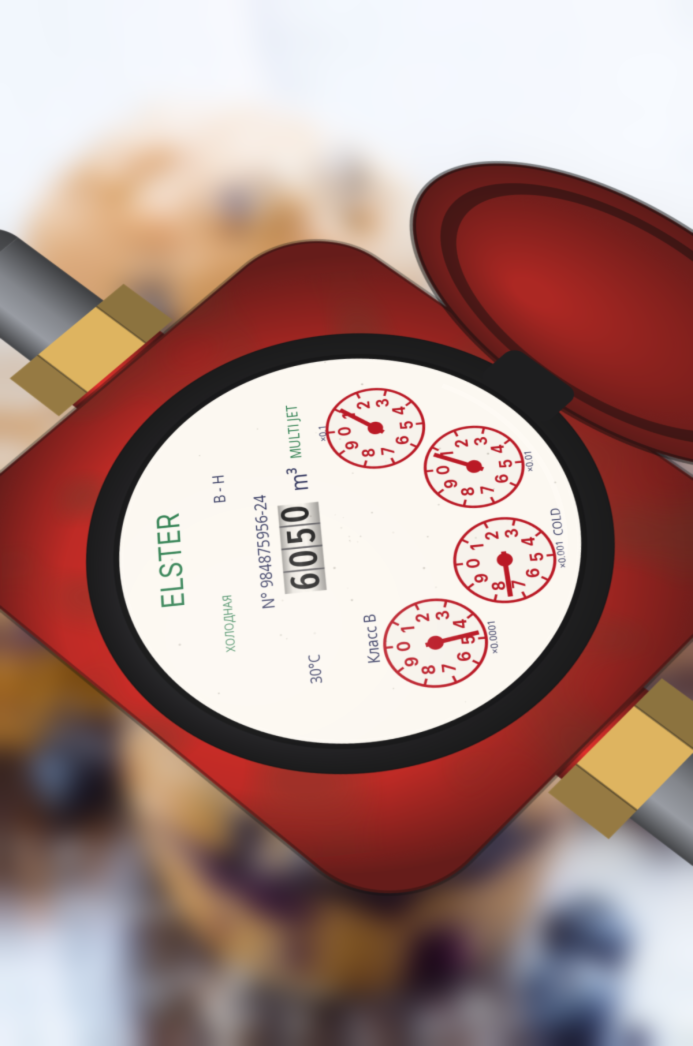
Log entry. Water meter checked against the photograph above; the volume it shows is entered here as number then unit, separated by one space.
6050.1074 m³
